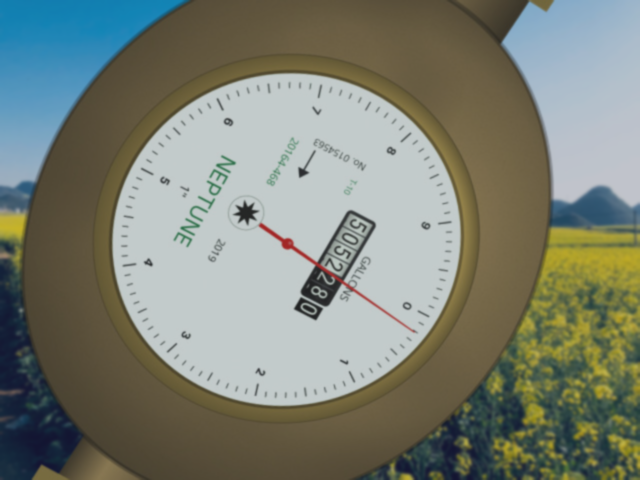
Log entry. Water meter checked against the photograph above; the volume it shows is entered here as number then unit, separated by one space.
5052280.2 gal
